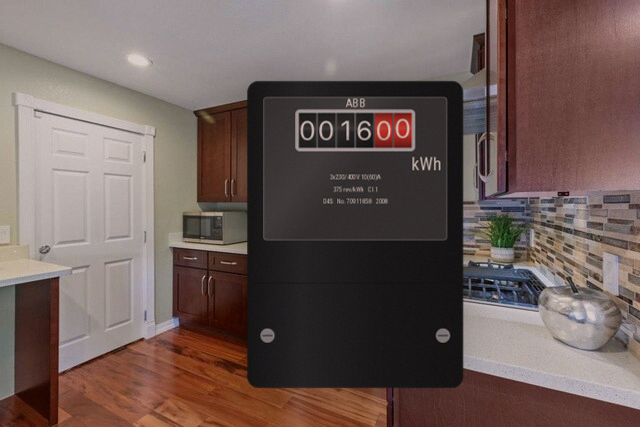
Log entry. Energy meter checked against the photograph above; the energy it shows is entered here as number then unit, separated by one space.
16.00 kWh
